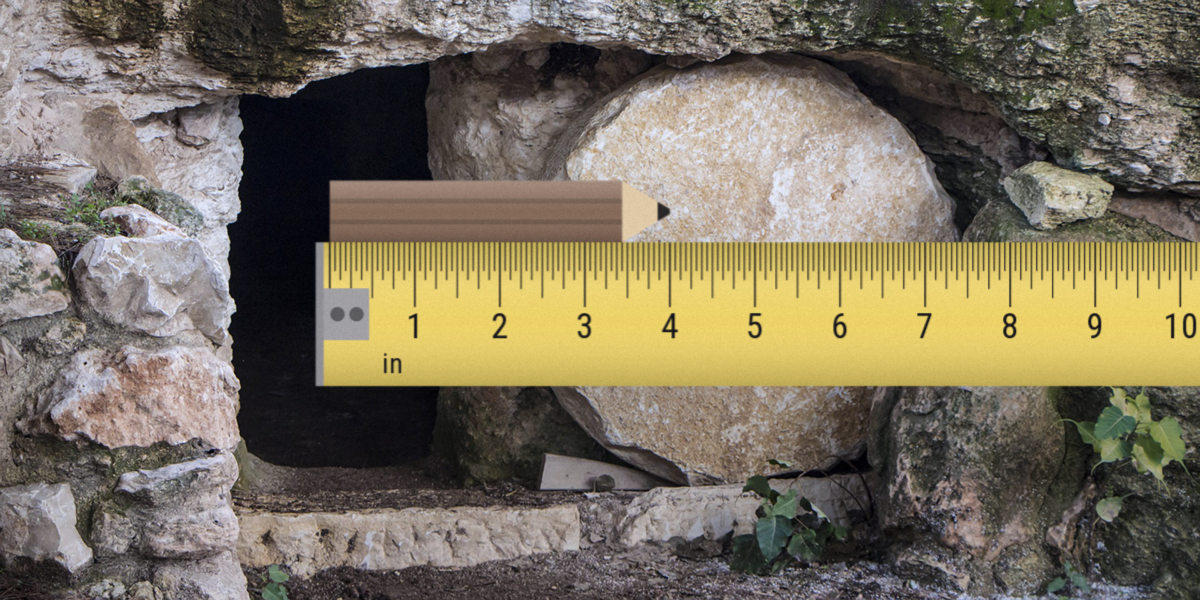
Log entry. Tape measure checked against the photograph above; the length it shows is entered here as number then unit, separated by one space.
4 in
